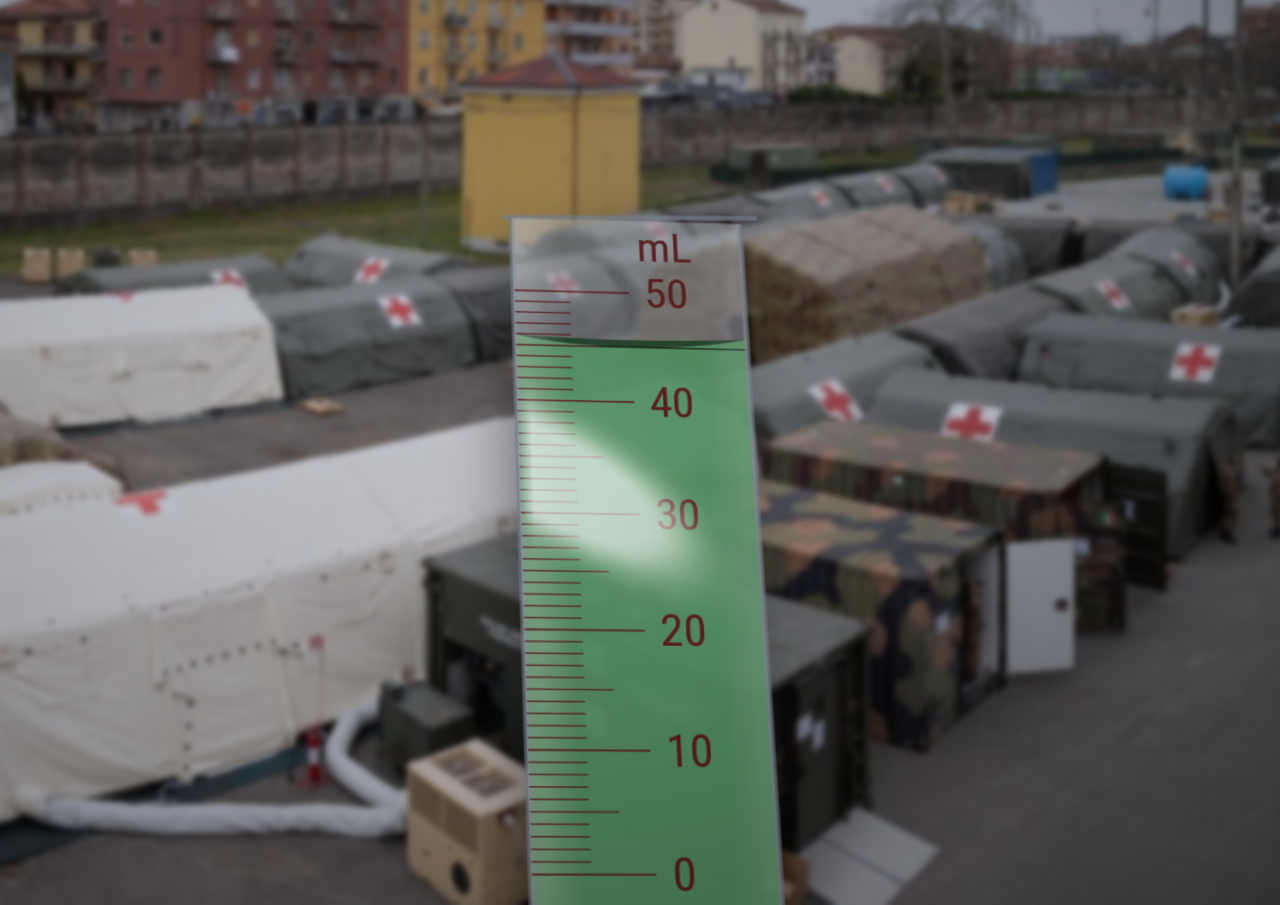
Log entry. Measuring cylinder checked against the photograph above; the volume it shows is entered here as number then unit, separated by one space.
45 mL
